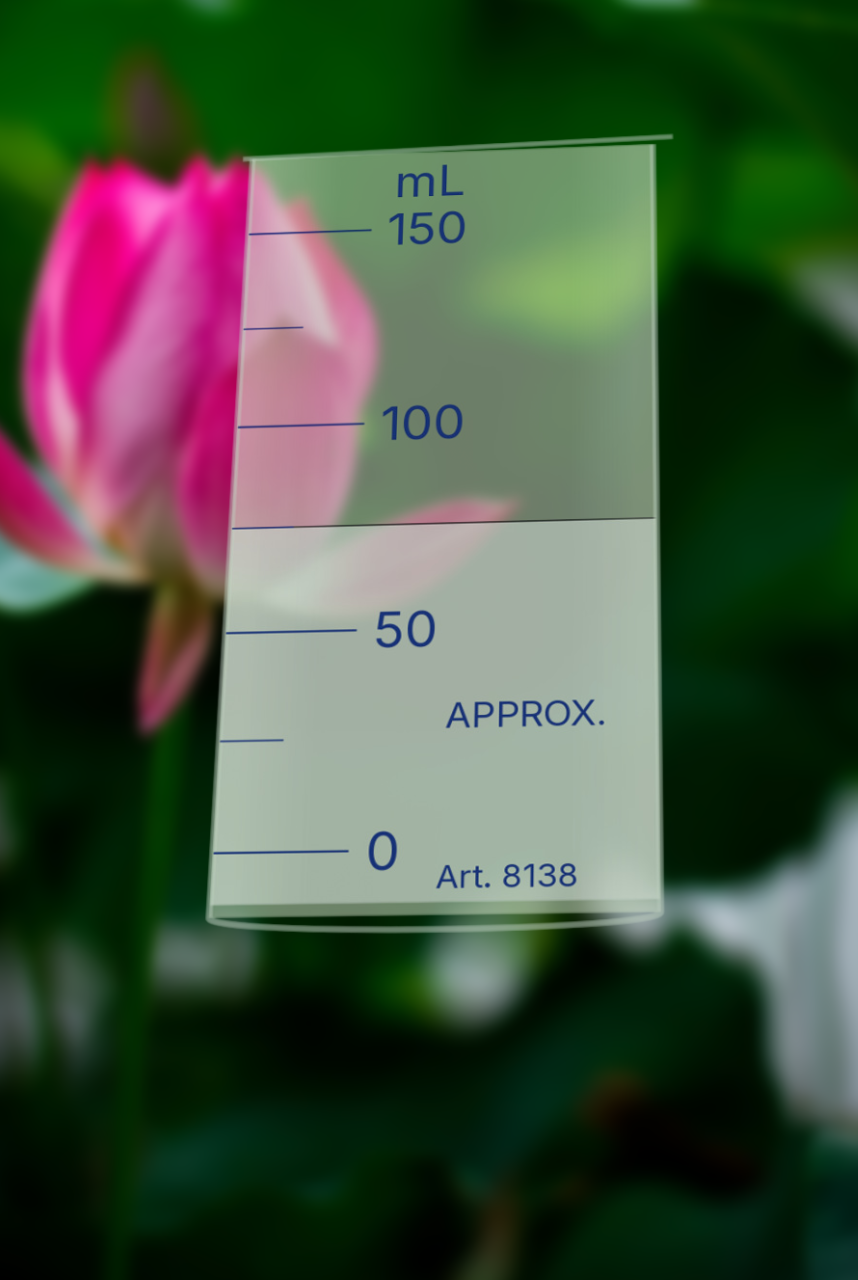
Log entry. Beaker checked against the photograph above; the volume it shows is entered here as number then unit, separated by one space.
75 mL
